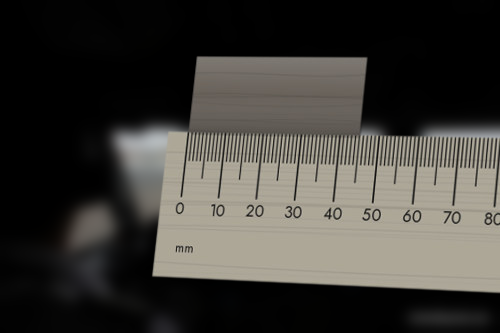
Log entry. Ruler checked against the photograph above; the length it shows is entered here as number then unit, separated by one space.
45 mm
